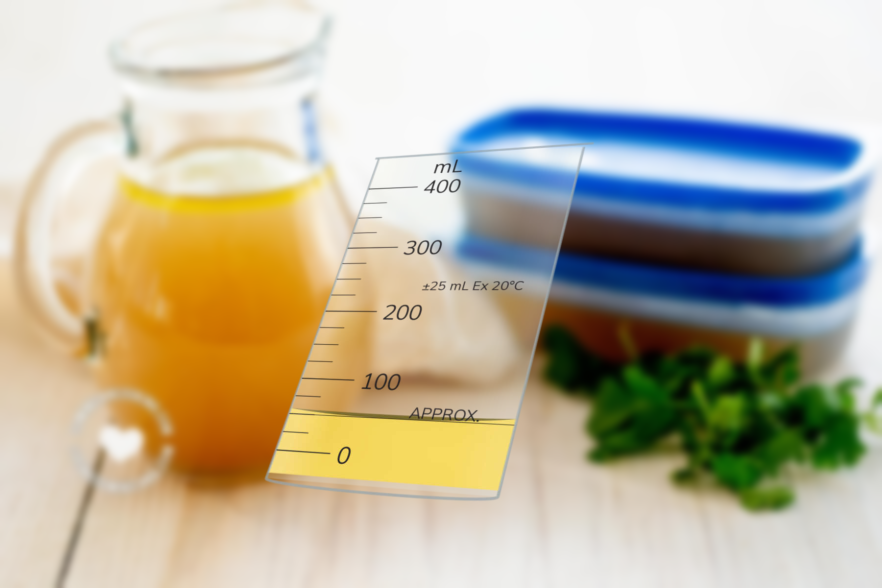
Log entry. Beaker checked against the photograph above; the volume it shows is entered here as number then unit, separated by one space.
50 mL
